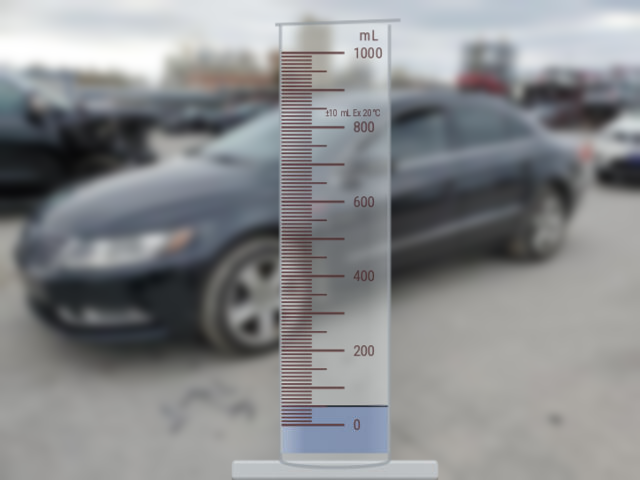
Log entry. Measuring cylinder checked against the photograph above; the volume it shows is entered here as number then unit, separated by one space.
50 mL
